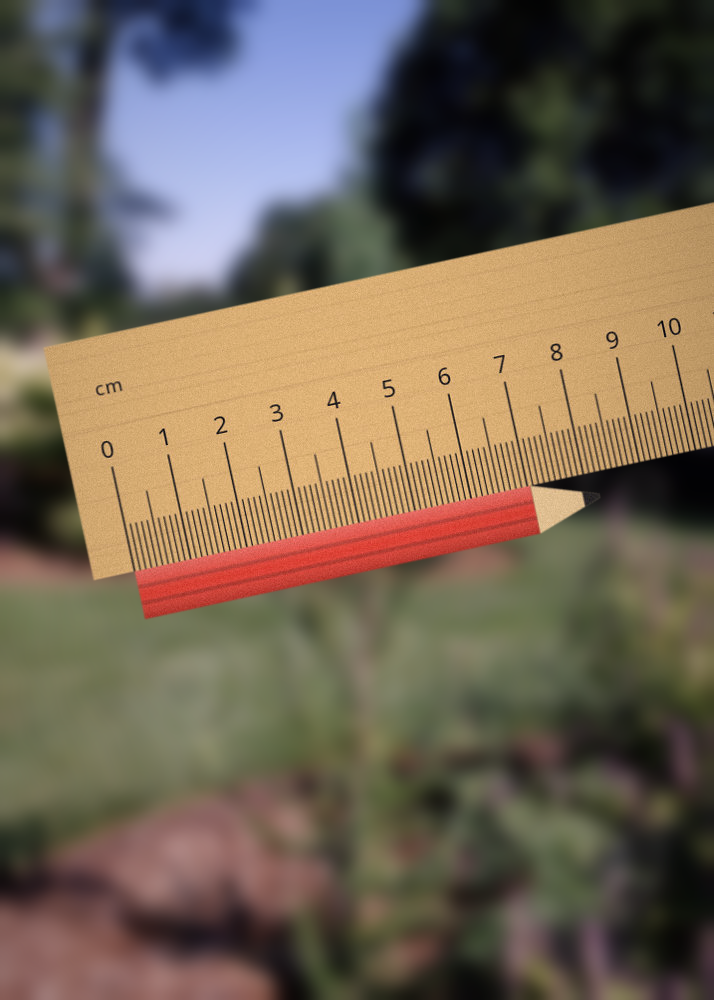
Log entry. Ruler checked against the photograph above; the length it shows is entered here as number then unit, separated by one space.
8.2 cm
